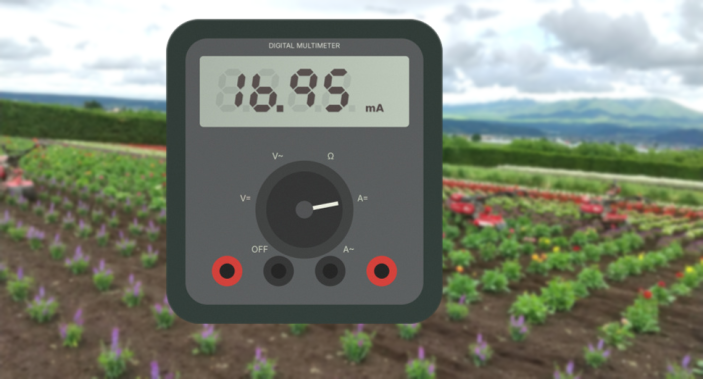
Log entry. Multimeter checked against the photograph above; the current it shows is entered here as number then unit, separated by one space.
16.95 mA
